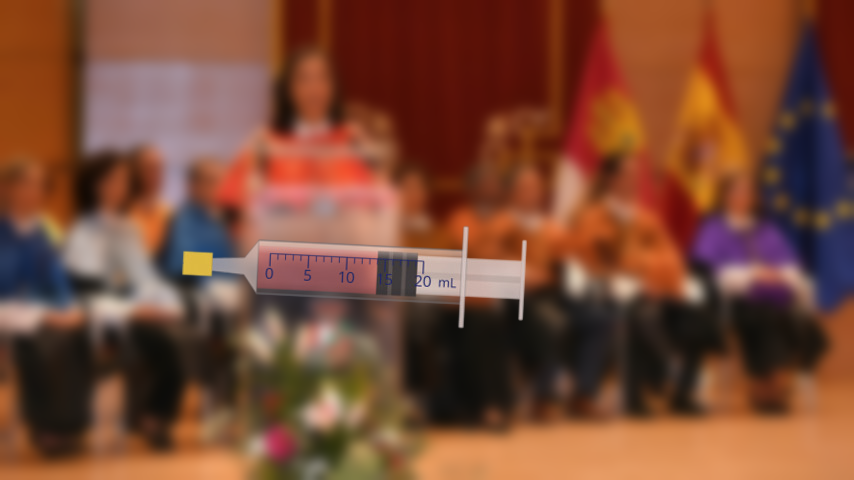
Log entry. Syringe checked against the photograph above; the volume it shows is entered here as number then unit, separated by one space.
14 mL
